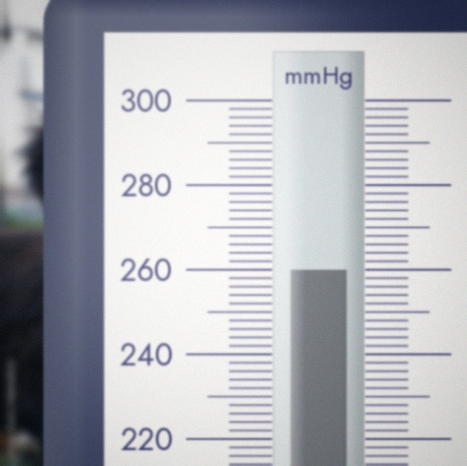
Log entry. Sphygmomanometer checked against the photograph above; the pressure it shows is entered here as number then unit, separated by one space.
260 mmHg
